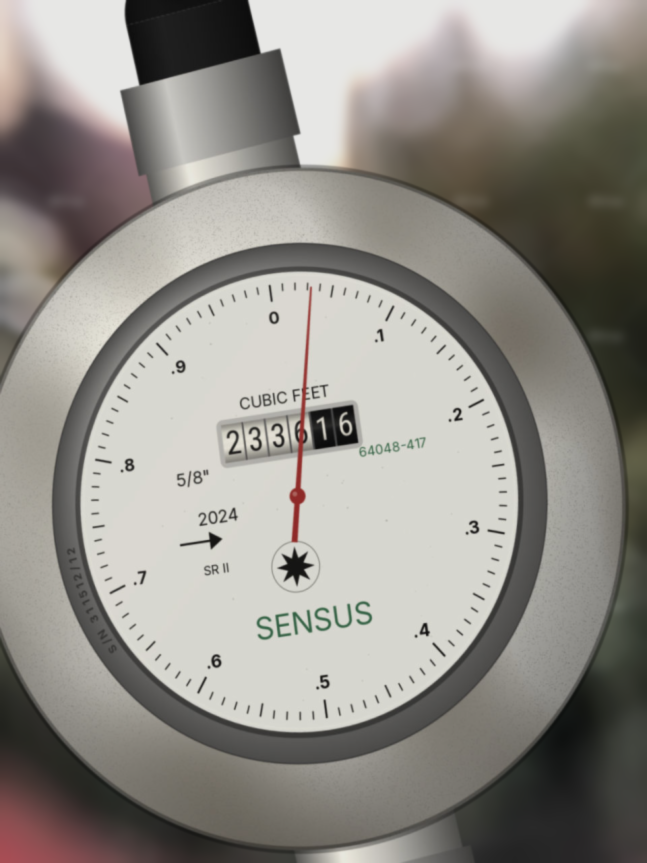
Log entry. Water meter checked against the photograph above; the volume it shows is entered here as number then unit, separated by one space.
233616.03 ft³
